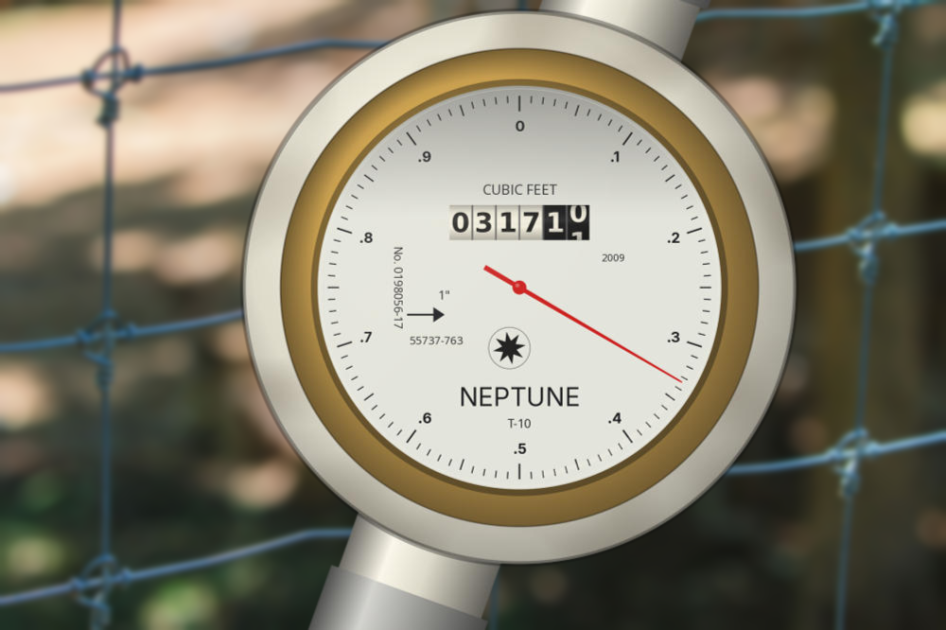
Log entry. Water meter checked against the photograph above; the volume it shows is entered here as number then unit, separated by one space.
31710.33 ft³
